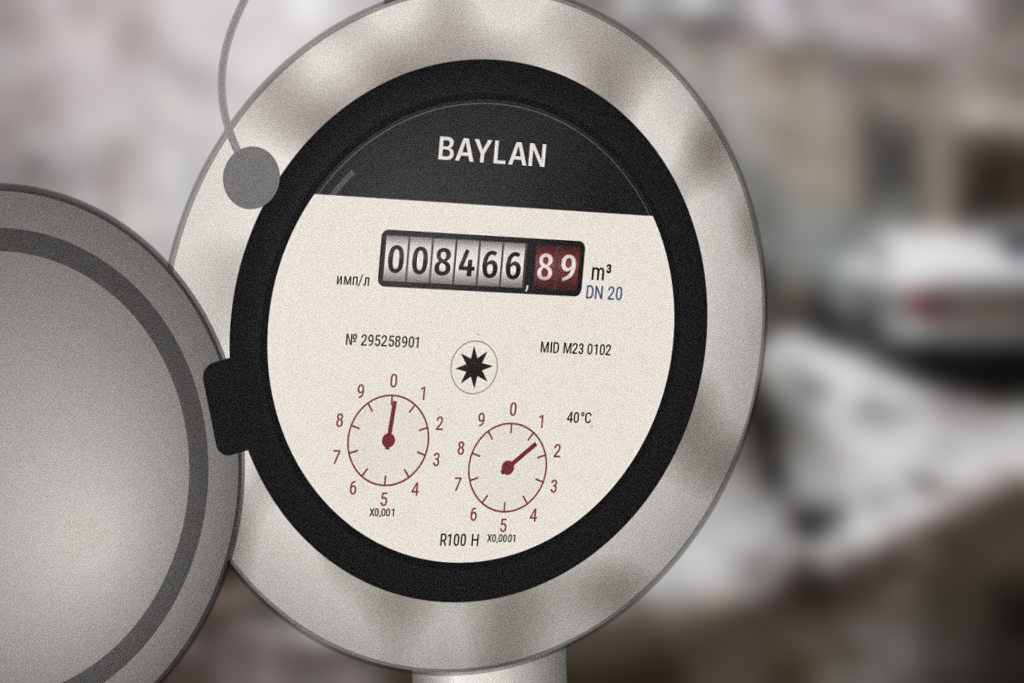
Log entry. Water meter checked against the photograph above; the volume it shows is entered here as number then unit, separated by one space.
8466.8901 m³
